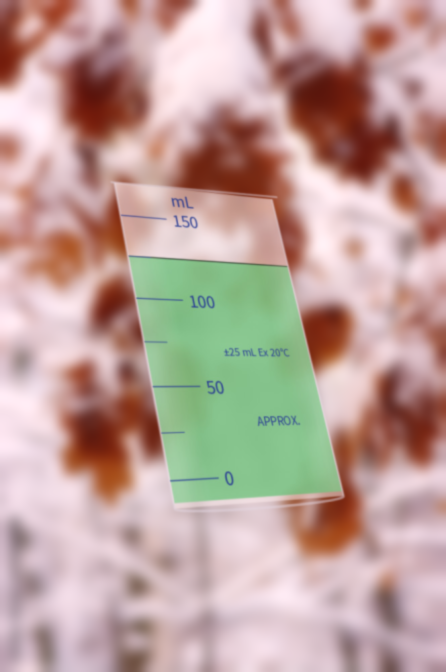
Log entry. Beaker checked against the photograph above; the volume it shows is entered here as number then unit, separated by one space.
125 mL
